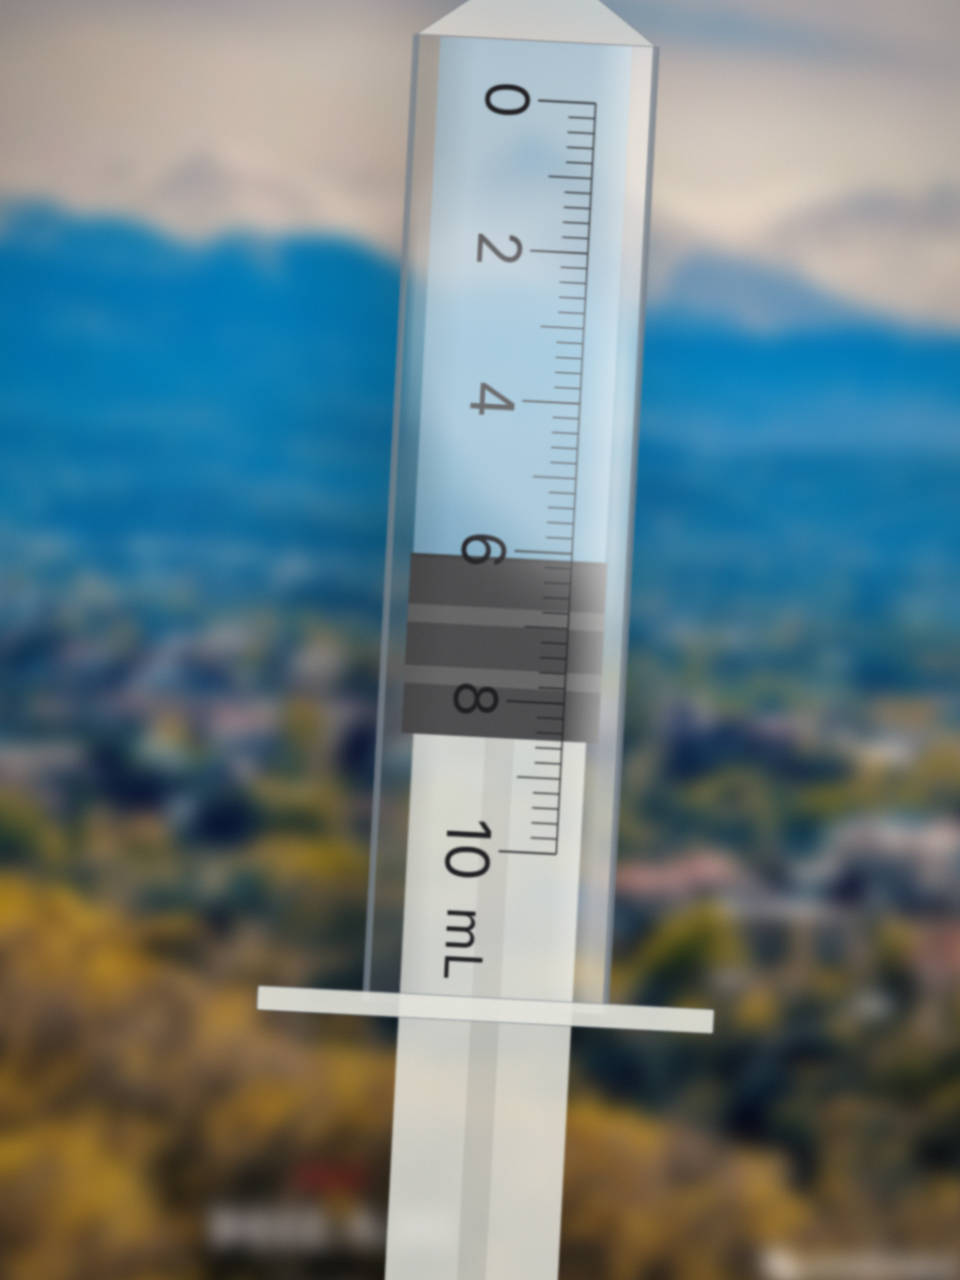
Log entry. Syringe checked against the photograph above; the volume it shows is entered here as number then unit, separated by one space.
6.1 mL
